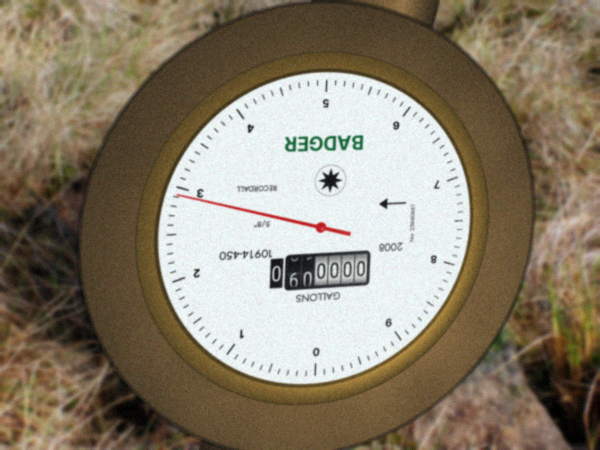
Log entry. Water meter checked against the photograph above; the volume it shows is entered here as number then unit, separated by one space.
92.9 gal
